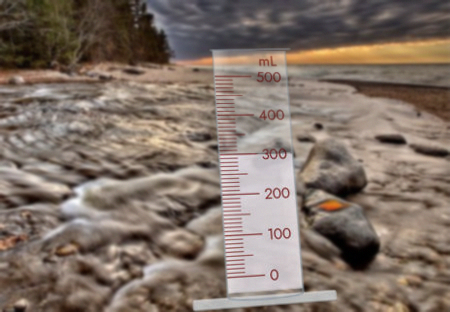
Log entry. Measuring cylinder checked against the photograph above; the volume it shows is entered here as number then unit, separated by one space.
300 mL
